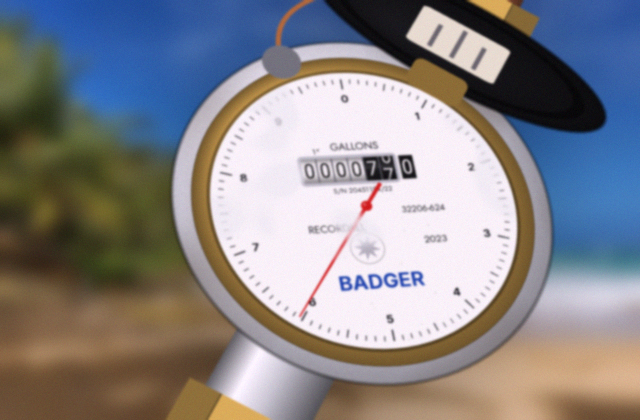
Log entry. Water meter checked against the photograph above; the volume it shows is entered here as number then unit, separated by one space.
766.0 gal
